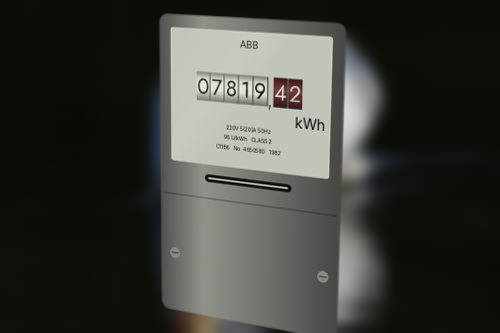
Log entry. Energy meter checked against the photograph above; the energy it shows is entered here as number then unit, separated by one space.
7819.42 kWh
